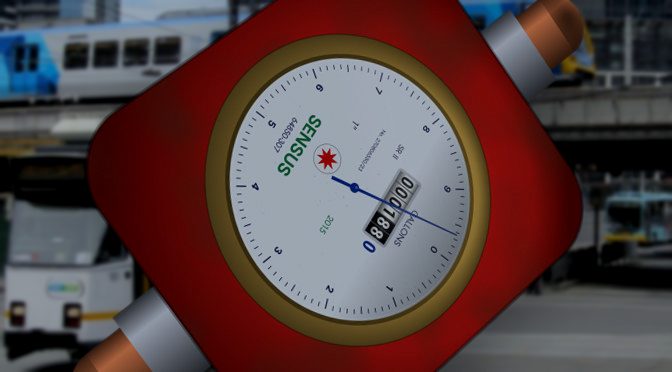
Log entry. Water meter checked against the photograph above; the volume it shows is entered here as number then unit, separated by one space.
1879.6 gal
